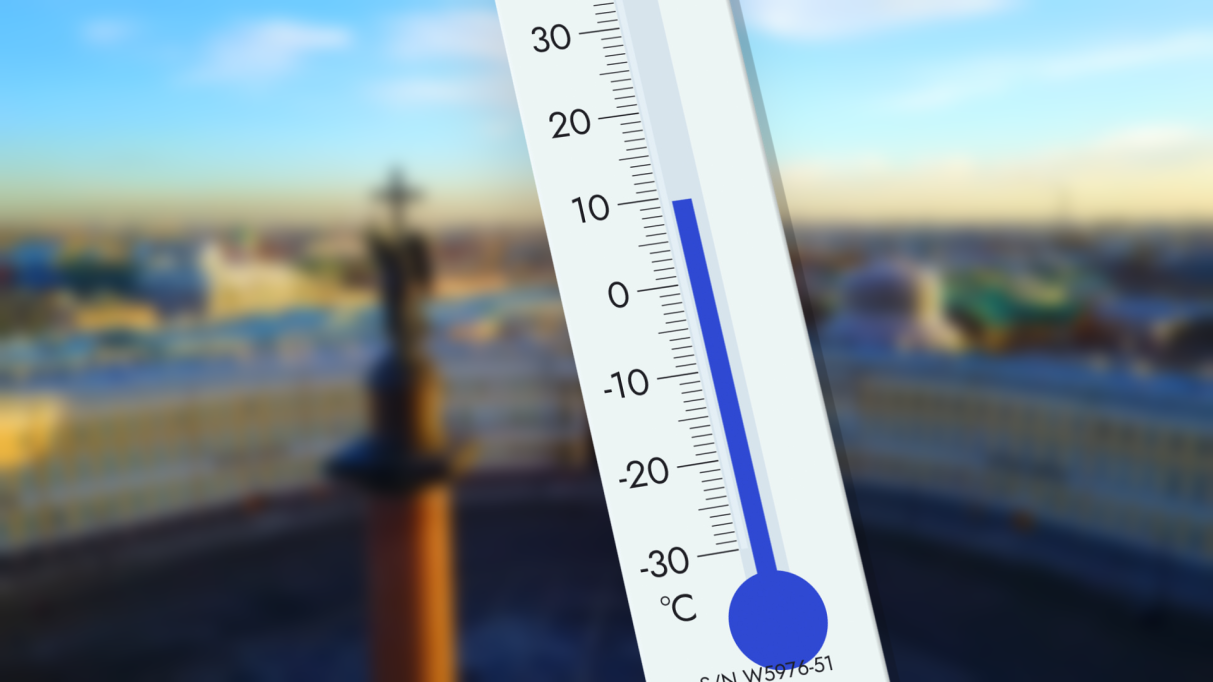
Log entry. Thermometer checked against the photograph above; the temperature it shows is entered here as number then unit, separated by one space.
9.5 °C
